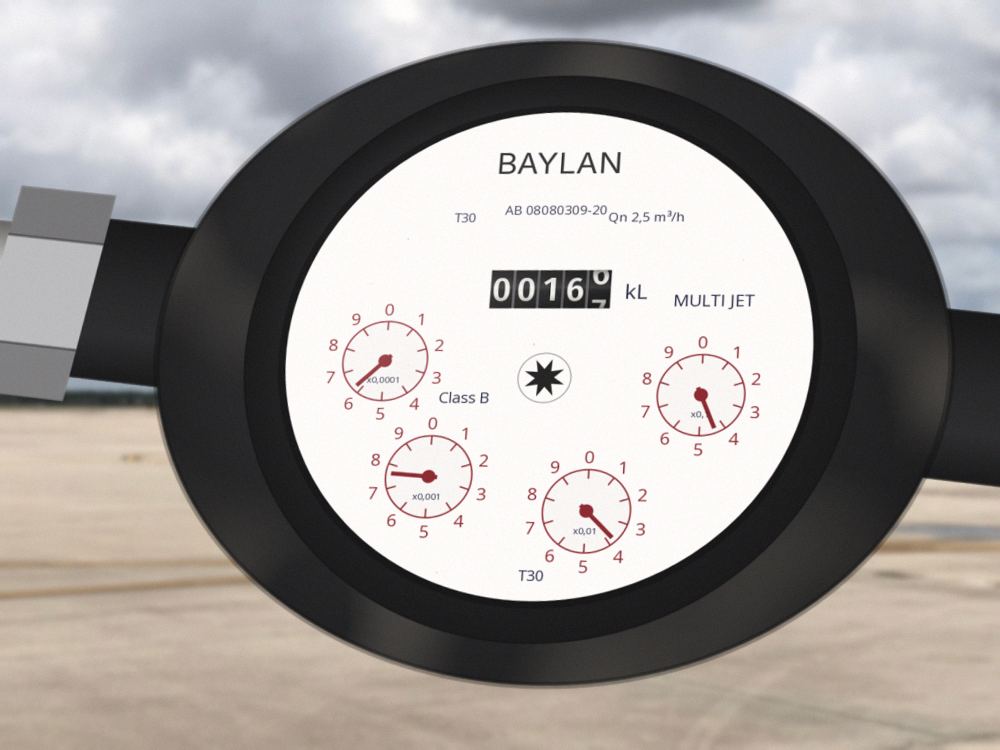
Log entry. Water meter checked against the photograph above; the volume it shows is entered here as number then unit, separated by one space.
166.4376 kL
